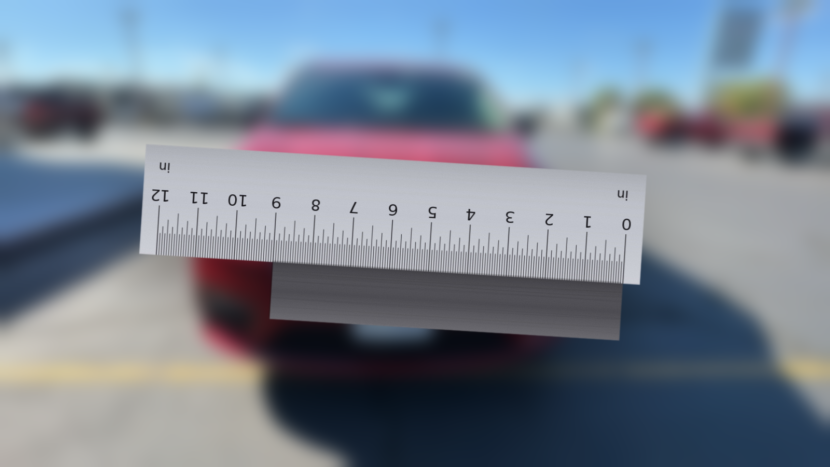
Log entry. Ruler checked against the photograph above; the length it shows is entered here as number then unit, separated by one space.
9 in
